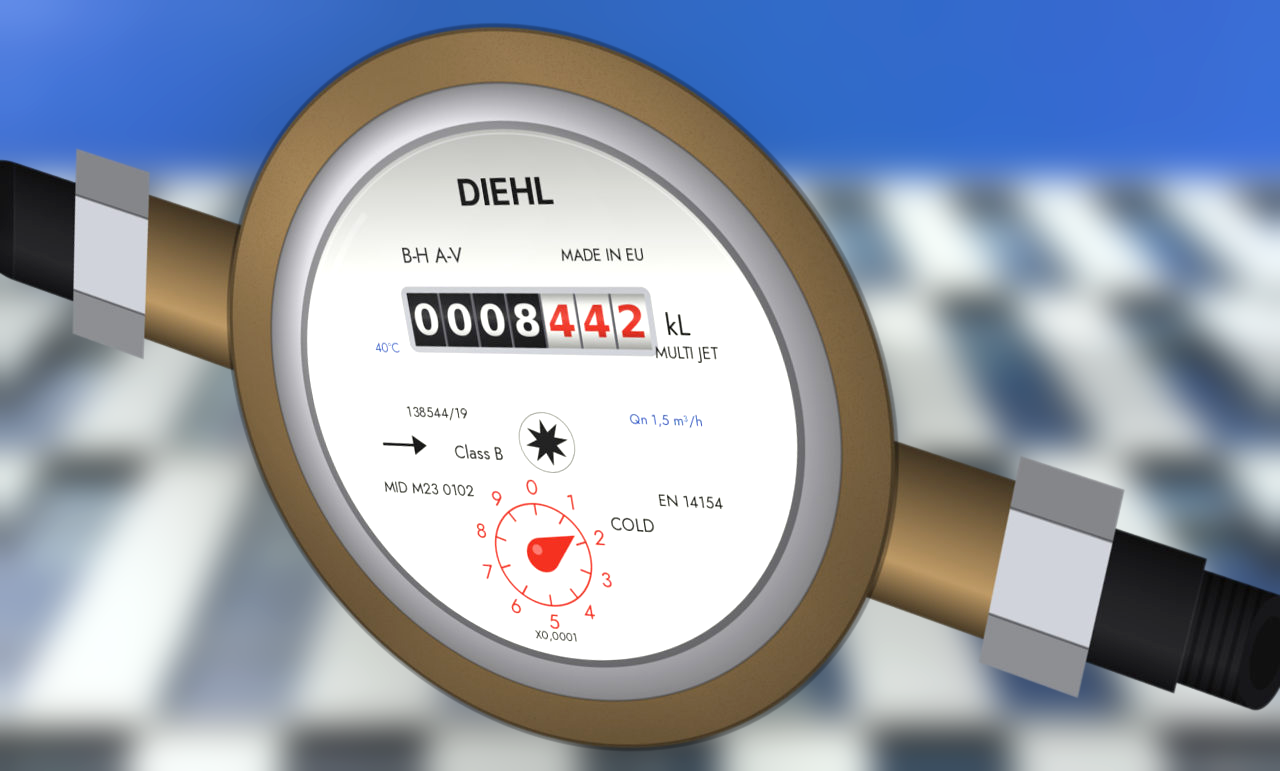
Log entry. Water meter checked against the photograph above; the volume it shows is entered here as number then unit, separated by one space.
8.4421 kL
